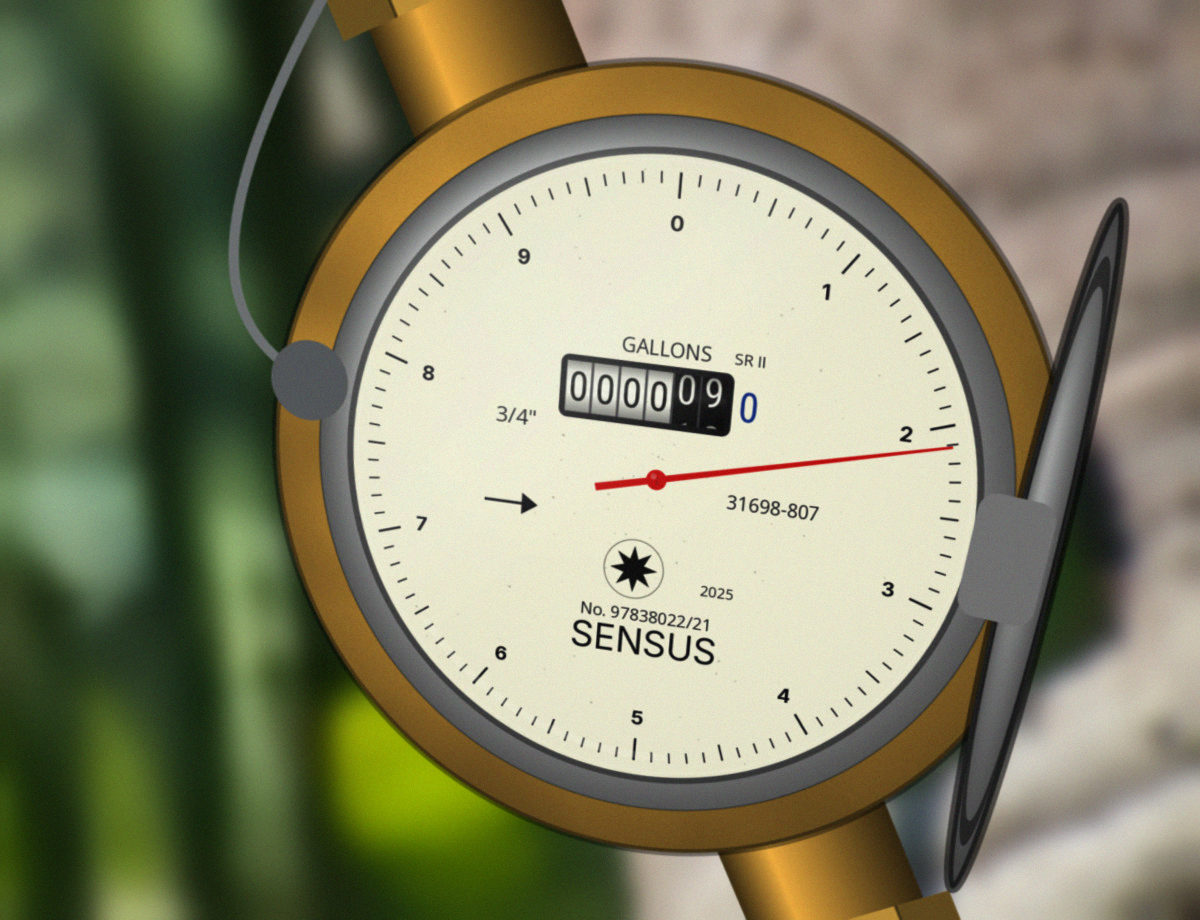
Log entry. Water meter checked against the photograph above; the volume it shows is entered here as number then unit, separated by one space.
92.1 gal
